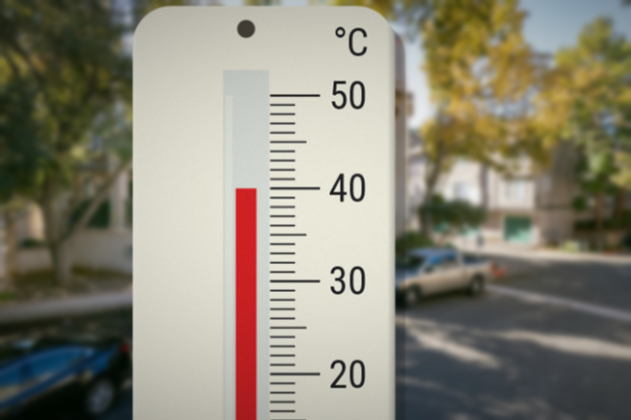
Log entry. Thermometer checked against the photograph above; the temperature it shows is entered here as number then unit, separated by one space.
40 °C
